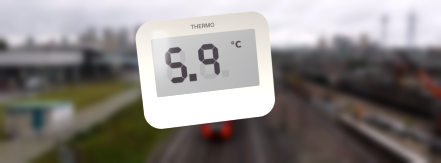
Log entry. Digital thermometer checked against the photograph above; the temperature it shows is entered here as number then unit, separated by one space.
5.9 °C
